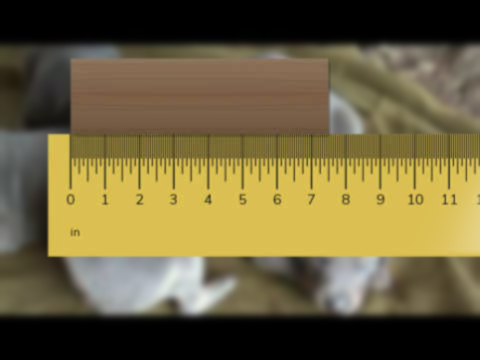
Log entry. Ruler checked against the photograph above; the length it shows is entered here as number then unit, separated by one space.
7.5 in
